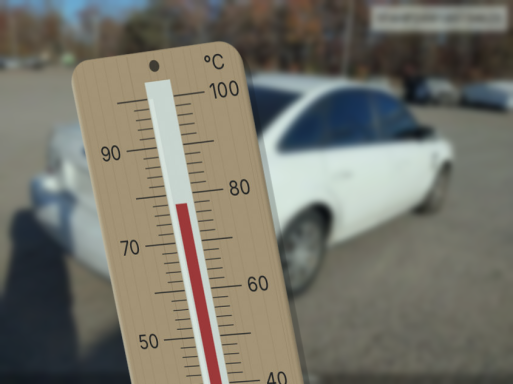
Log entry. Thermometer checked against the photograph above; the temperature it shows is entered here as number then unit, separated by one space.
78 °C
